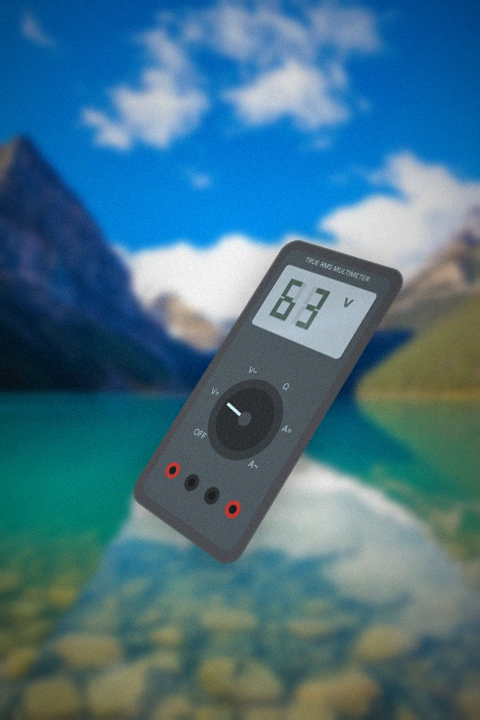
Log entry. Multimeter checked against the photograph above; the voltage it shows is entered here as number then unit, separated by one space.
63 V
